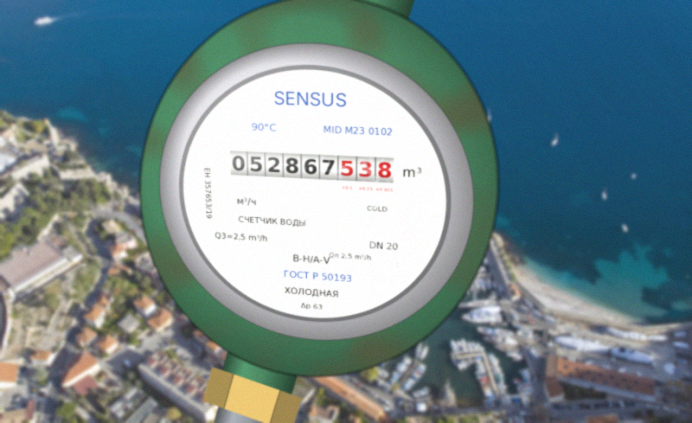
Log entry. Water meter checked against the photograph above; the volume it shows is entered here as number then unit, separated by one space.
52867.538 m³
